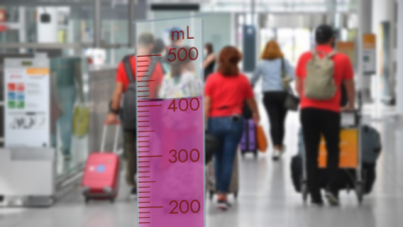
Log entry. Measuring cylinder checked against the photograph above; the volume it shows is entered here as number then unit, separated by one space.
410 mL
